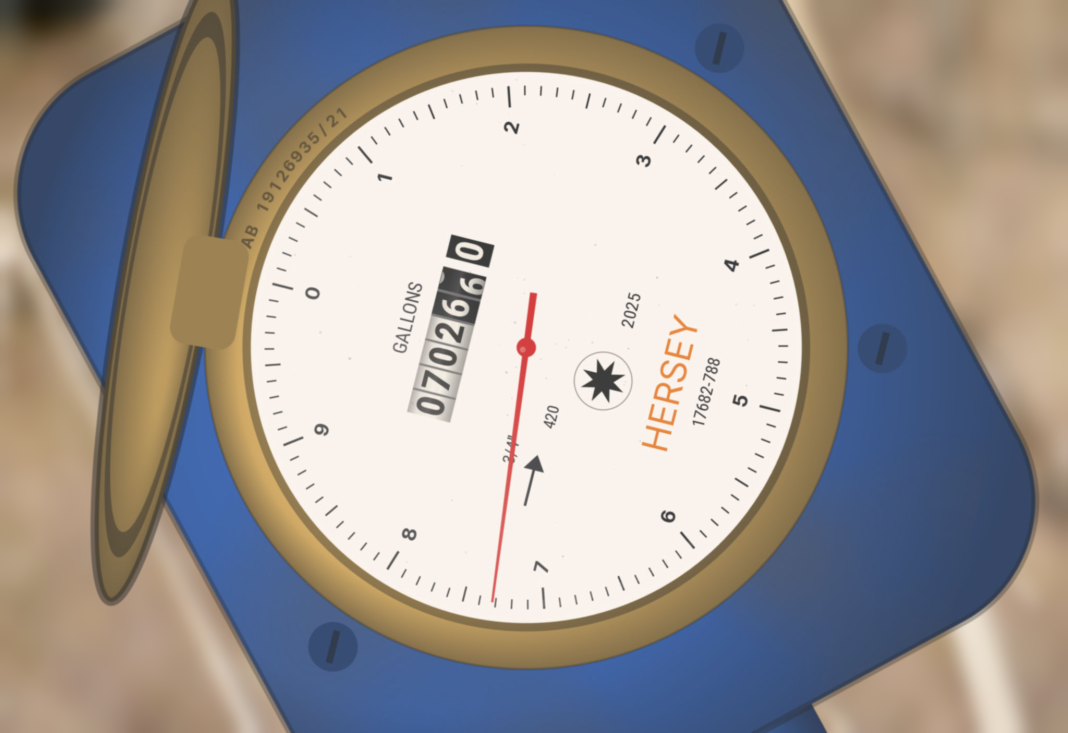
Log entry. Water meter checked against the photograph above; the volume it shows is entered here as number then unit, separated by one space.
702657.3 gal
